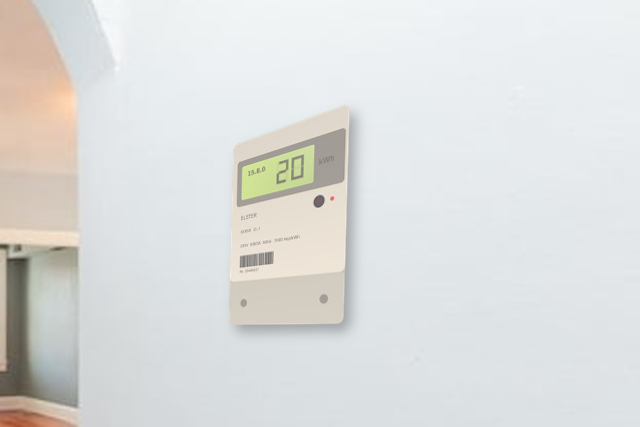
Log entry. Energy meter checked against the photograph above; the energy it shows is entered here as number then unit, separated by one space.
20 kWh
